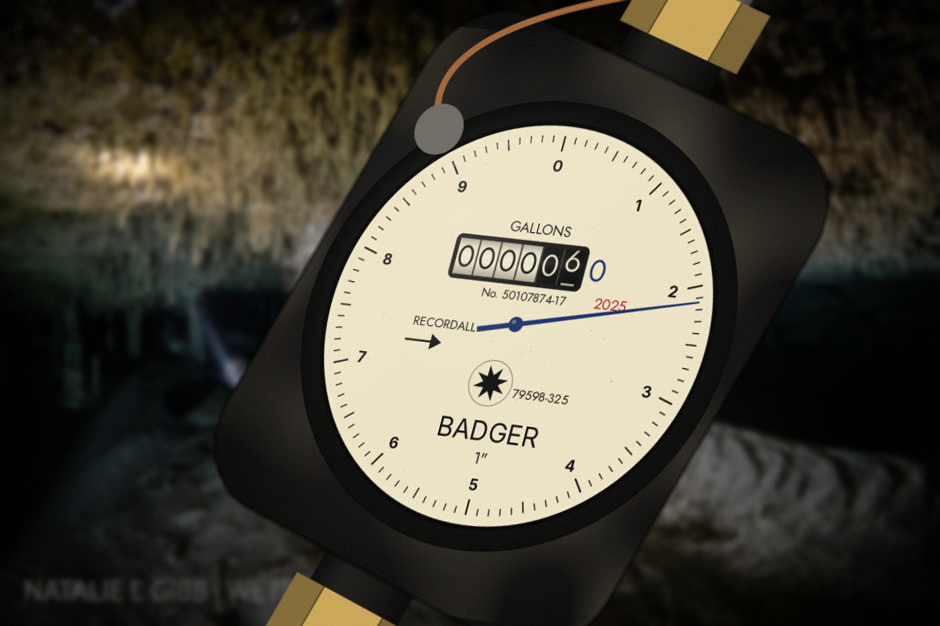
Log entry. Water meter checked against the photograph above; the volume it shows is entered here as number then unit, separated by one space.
62.1 gal
